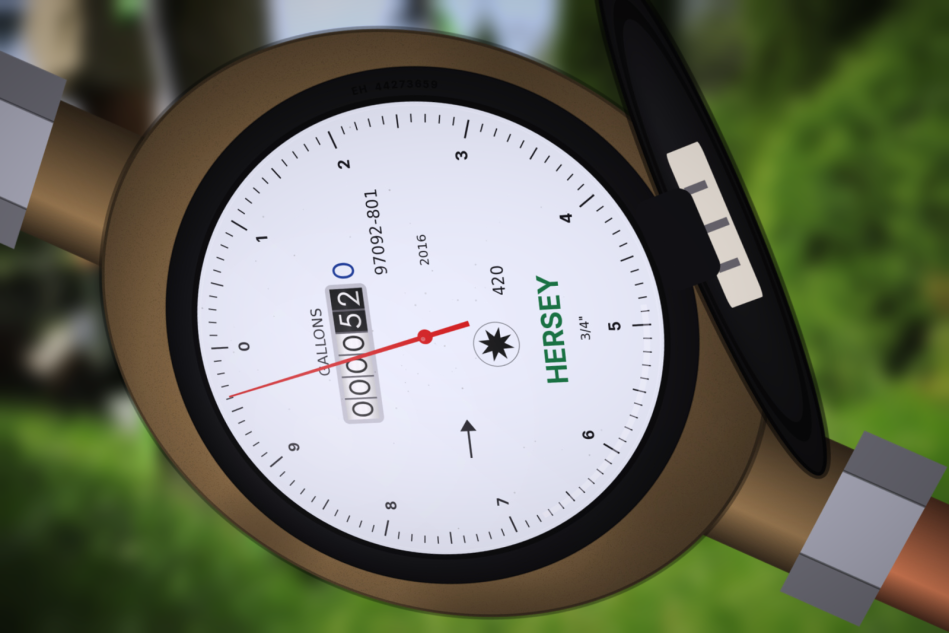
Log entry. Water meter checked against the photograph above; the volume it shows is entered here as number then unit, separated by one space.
519.6 gal
